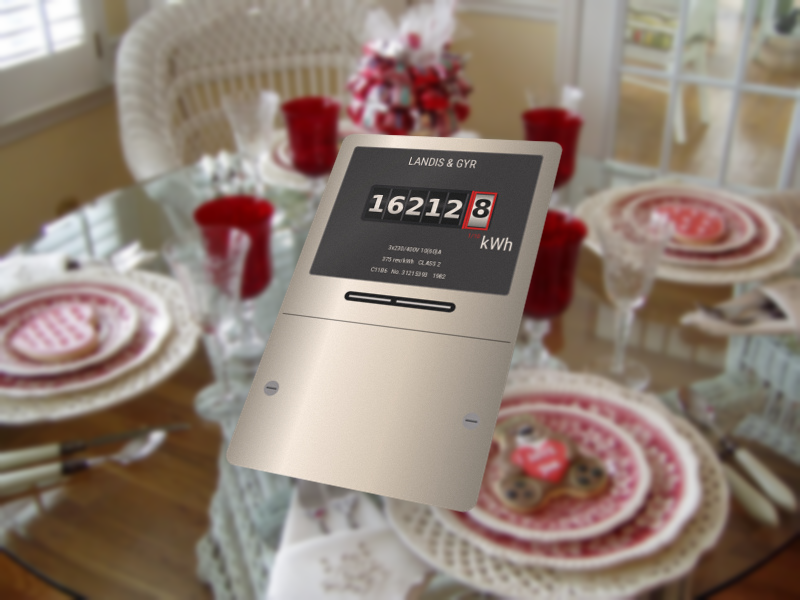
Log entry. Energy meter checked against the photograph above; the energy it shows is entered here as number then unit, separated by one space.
16212.8 kWh
